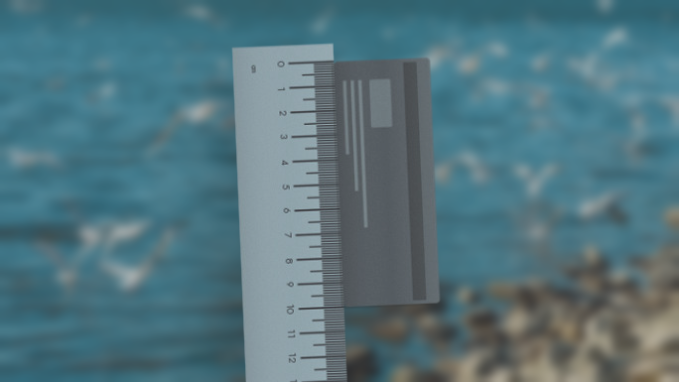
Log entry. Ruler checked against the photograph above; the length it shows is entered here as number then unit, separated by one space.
10 cm
